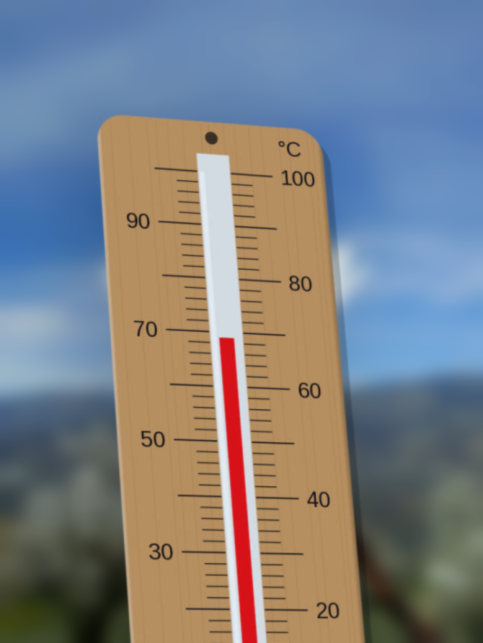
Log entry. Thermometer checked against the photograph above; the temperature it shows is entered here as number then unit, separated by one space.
69 °C
